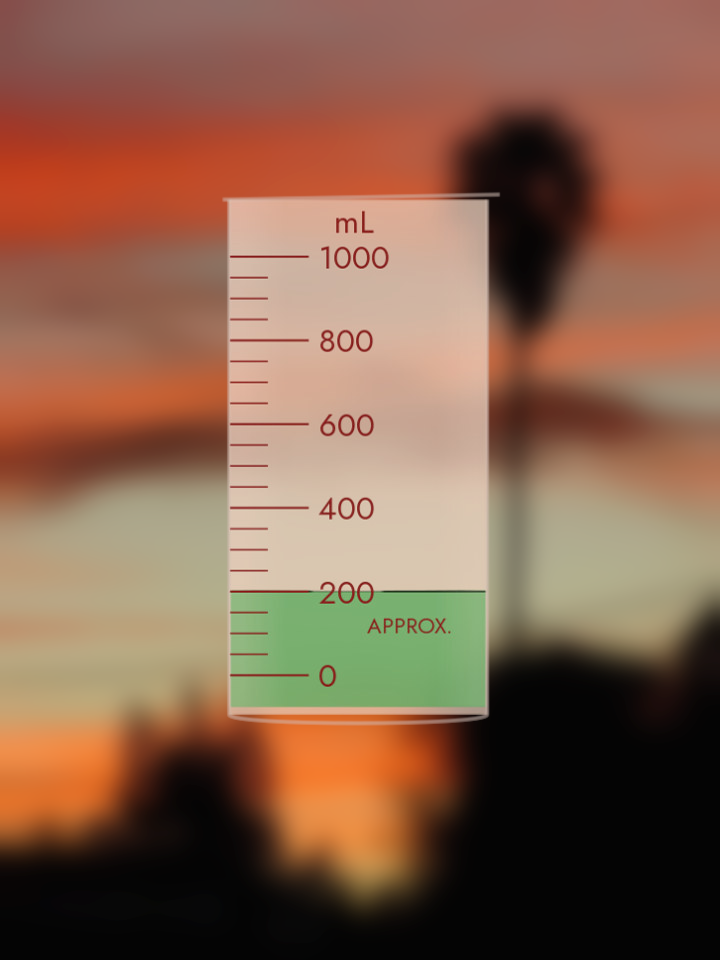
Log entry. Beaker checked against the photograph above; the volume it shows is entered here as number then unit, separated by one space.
200 mL
